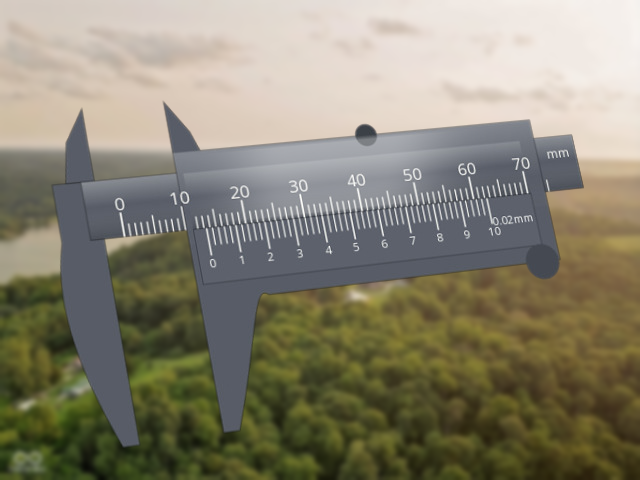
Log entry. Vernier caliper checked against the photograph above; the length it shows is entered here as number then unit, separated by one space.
13.4 mm
